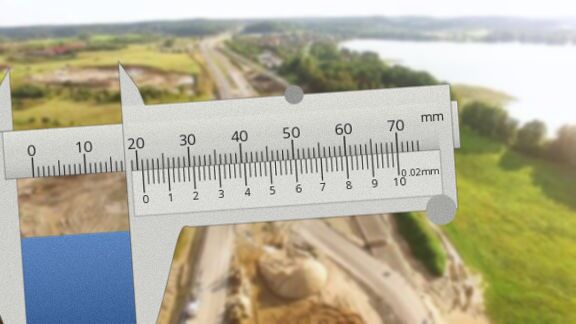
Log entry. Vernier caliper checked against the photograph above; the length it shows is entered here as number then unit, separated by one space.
21.0 mm
